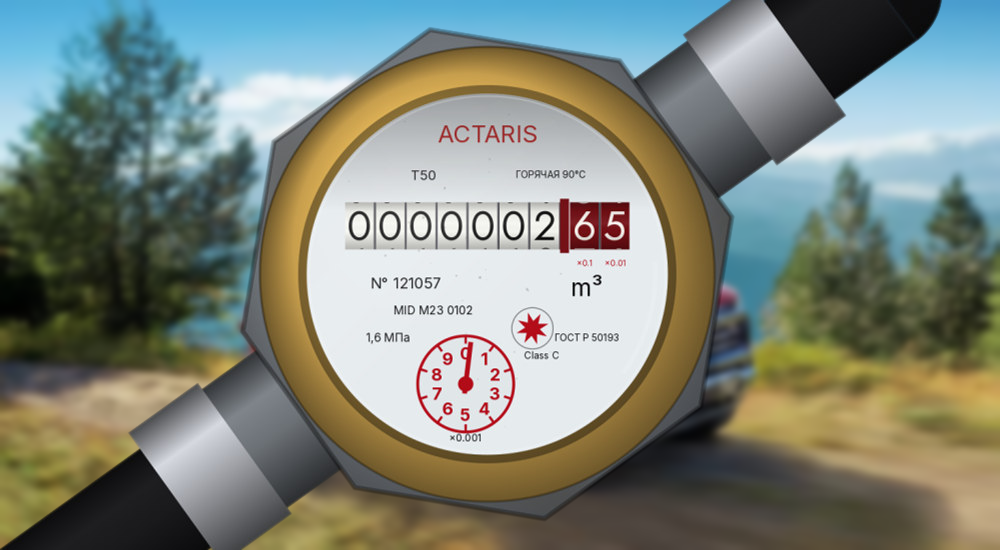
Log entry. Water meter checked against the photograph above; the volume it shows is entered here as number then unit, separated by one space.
2.650 m³
